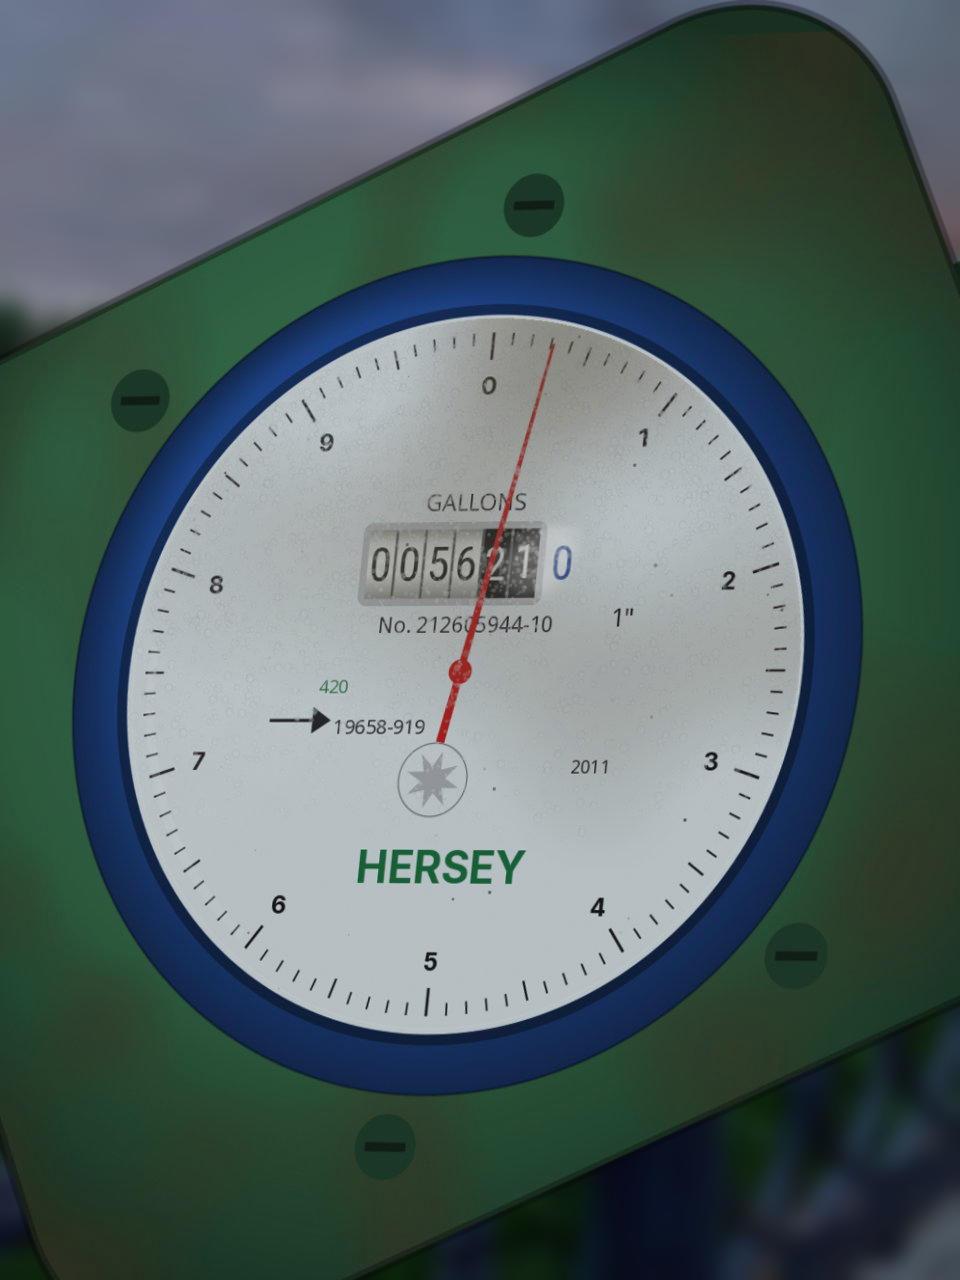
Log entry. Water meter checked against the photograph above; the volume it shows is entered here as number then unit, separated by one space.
56210.3 gal
